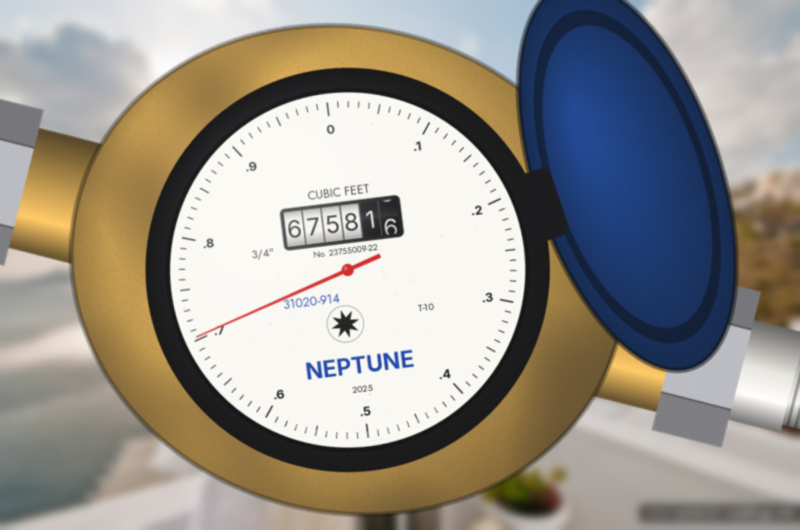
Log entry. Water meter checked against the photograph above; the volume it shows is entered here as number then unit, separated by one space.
675815.70 ft³
